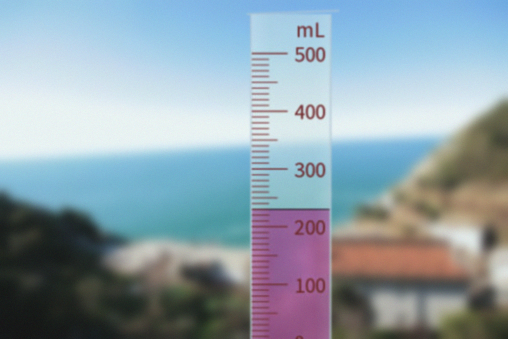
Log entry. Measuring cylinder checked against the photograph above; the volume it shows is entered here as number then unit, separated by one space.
230 mL
